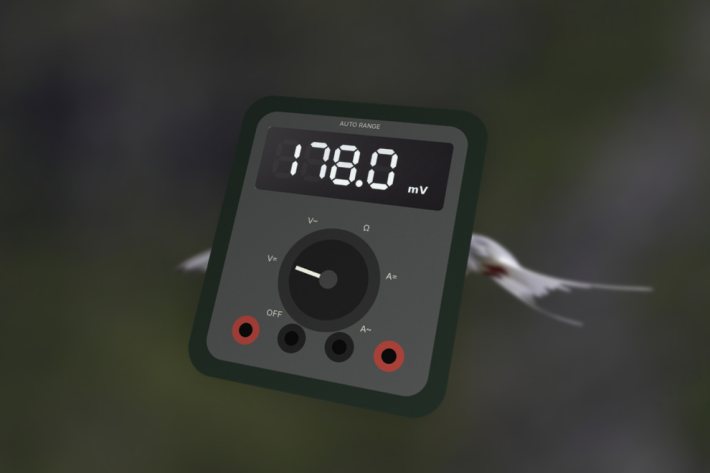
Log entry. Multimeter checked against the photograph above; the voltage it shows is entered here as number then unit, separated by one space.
178.0 mV
